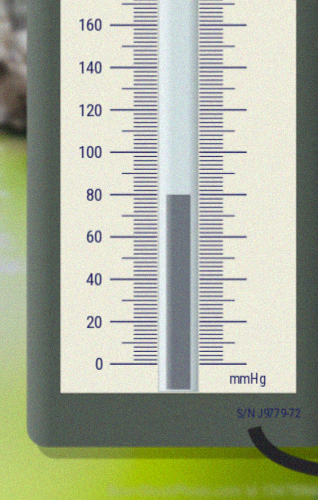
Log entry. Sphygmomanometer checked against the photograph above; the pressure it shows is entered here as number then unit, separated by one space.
80 mmHg
